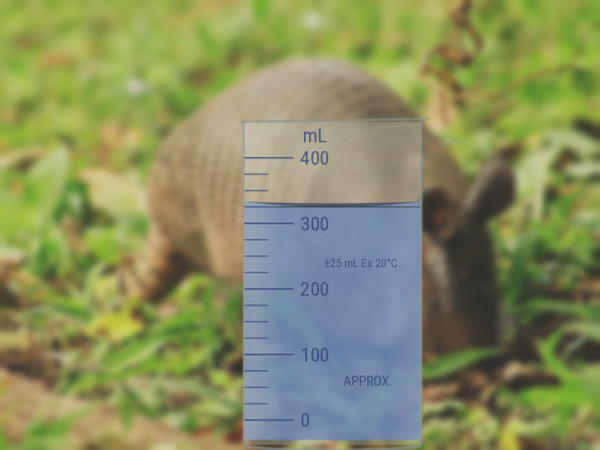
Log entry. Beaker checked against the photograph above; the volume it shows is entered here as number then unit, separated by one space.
325 mL
